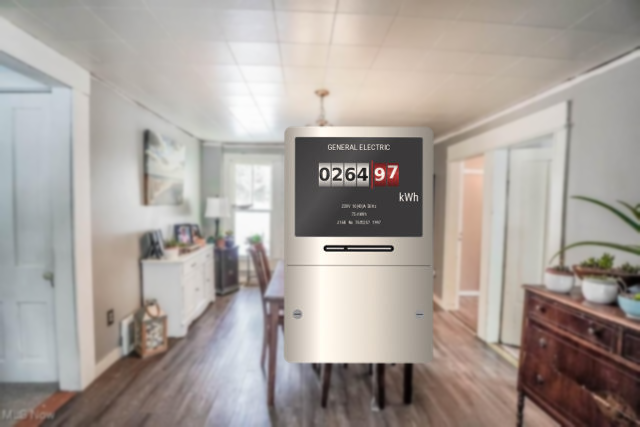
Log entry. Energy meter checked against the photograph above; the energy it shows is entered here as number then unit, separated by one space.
264.97 kWh
